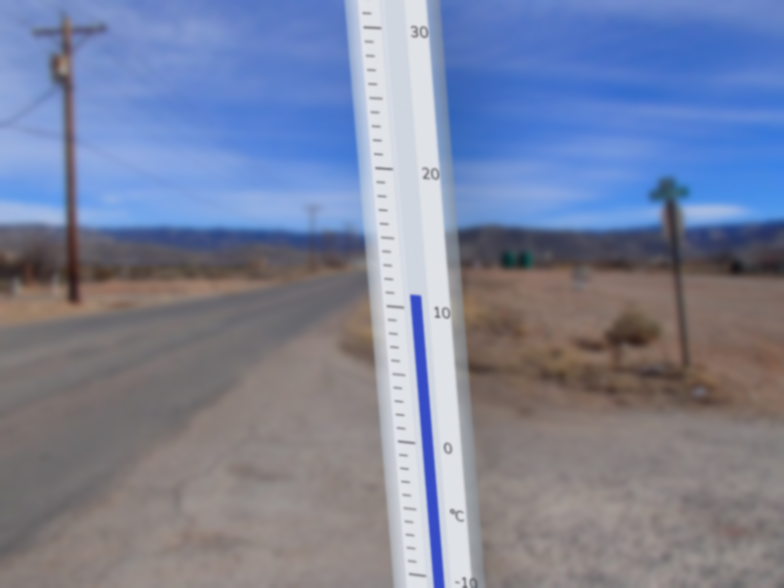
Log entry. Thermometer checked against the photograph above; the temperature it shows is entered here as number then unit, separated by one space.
11 °C
